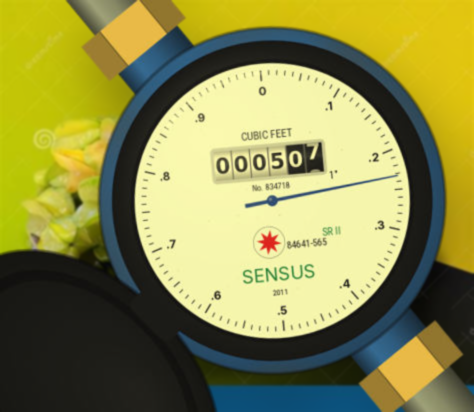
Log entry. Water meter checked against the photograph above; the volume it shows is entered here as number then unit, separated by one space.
507.23 ft³
